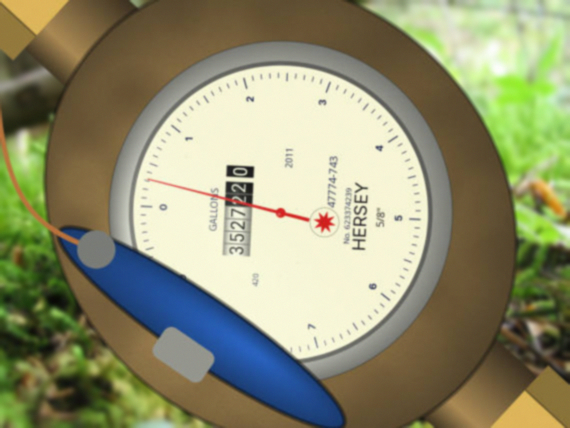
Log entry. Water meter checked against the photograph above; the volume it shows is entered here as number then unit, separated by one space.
3527220.3 gal
